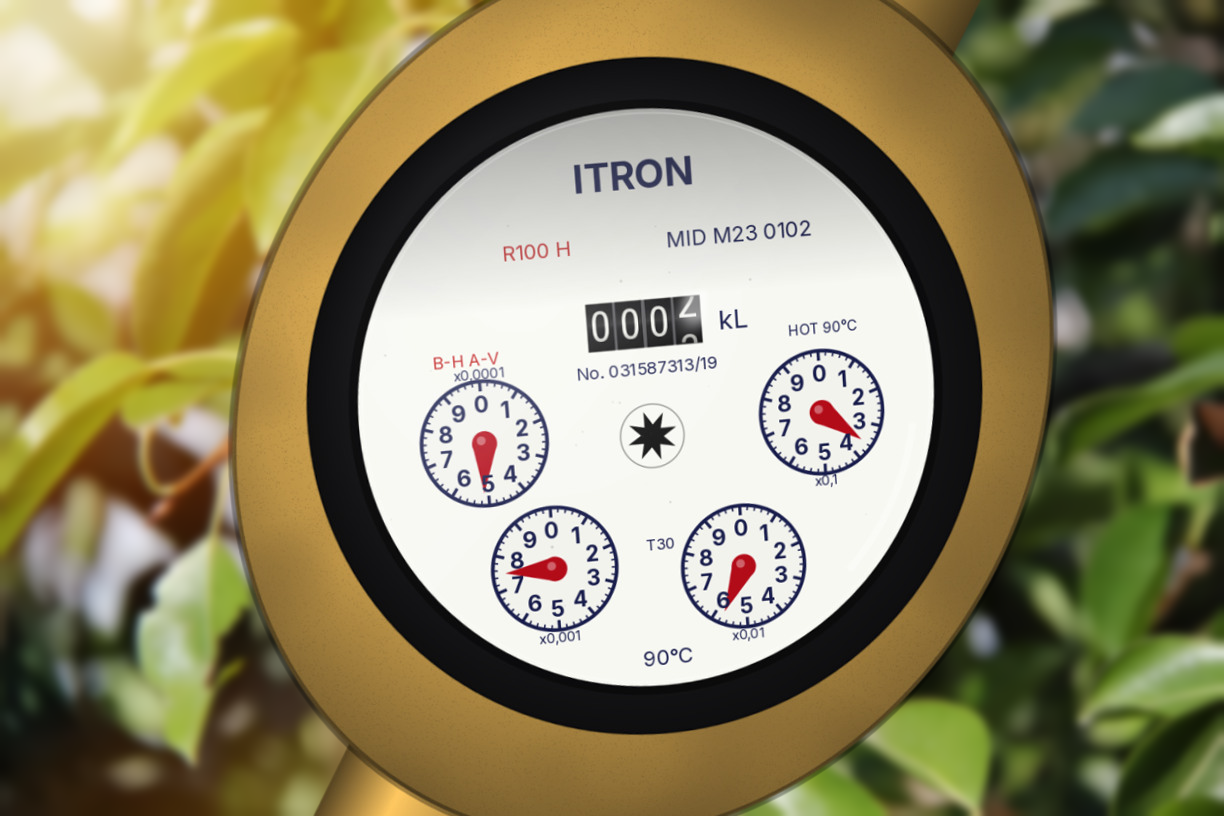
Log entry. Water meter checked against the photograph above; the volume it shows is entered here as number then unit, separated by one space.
2.3575 kL
